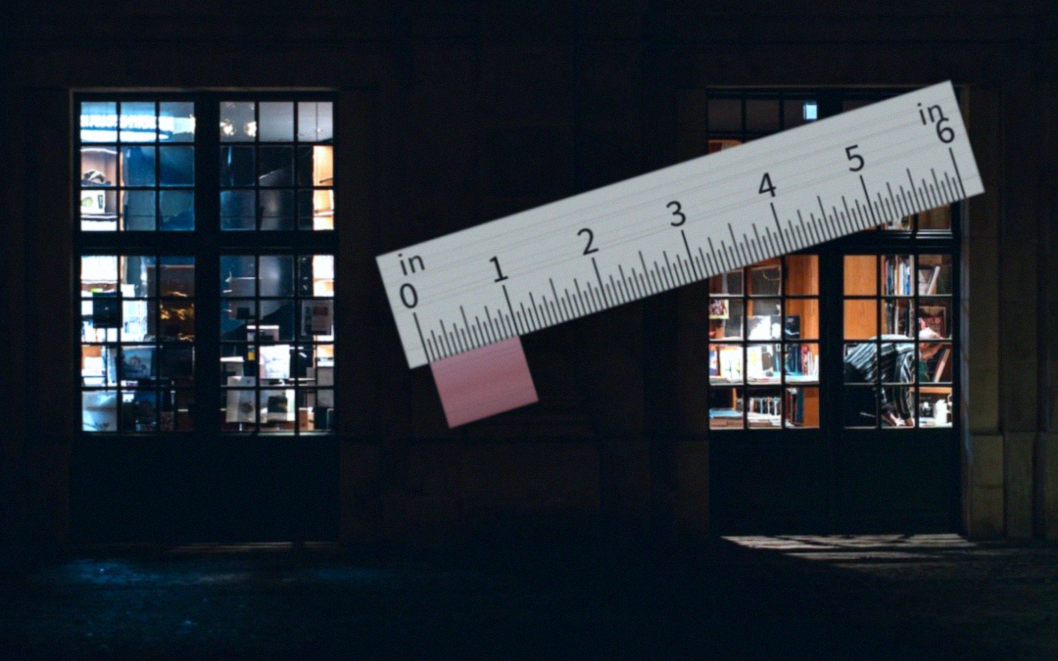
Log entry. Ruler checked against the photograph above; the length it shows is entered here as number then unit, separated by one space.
1 in
